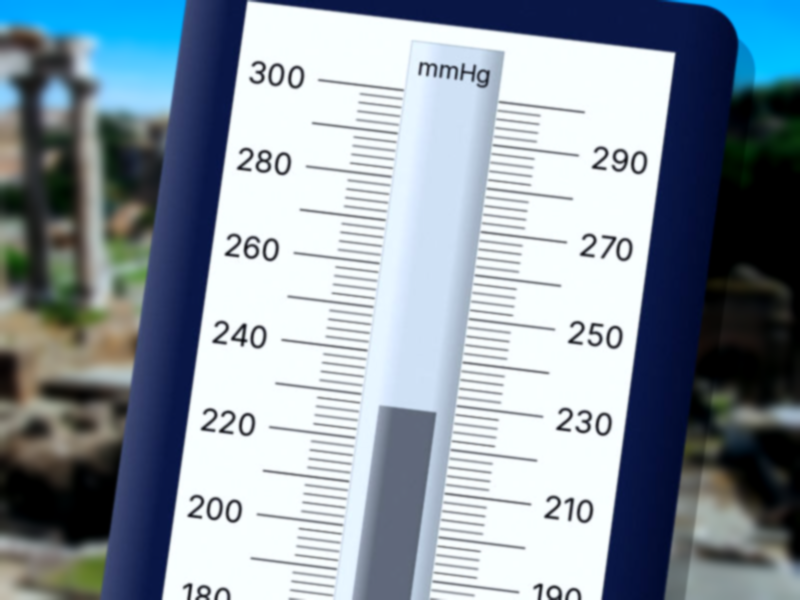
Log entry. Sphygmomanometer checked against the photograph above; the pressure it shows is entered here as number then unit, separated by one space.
228 mmHg
